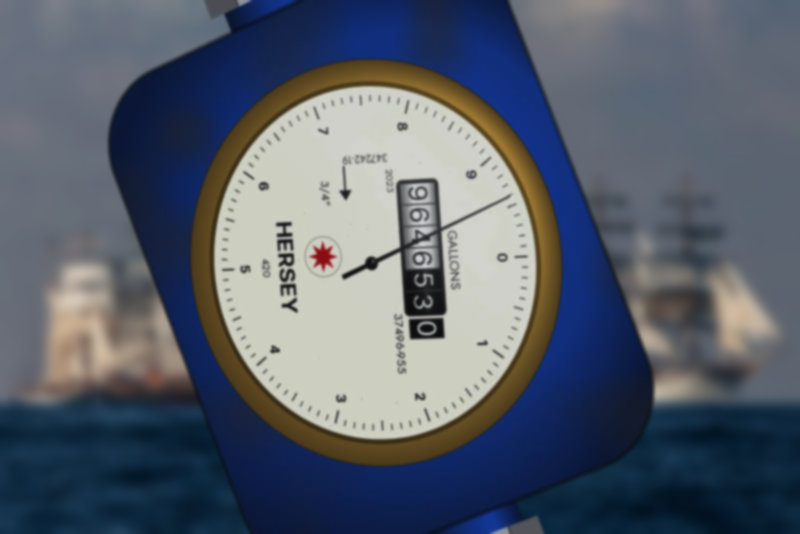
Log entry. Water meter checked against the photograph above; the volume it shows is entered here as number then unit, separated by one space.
9646529.4 gal
